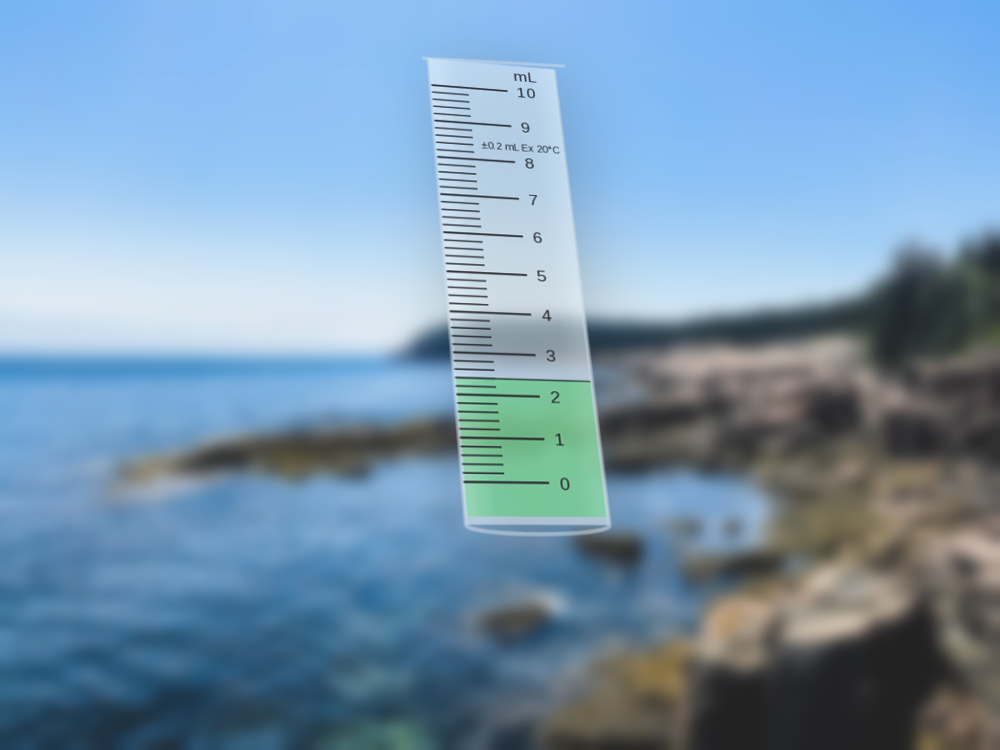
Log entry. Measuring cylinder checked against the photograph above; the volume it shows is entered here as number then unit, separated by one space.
2.4 mL
